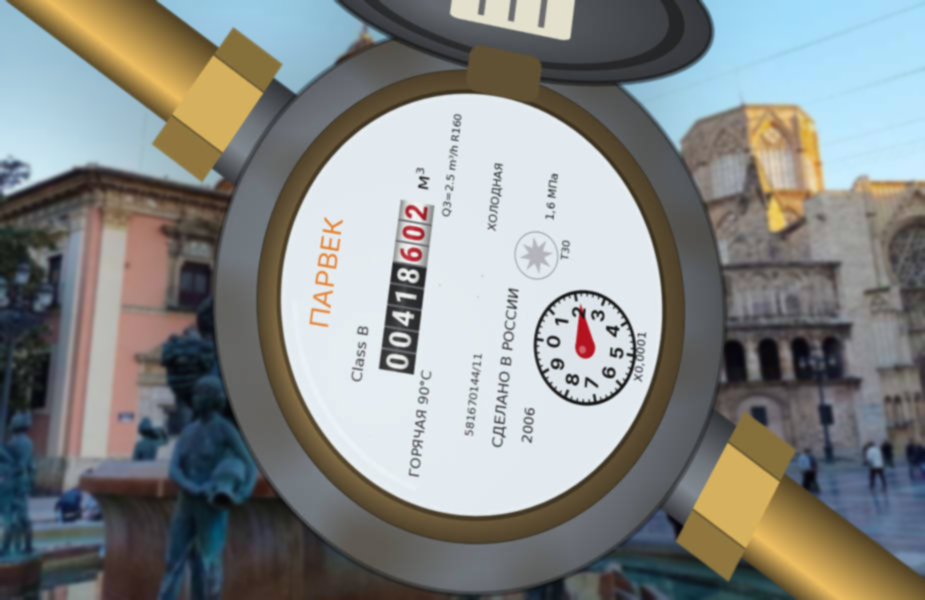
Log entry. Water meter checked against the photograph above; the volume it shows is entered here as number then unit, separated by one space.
418.6022 m³
